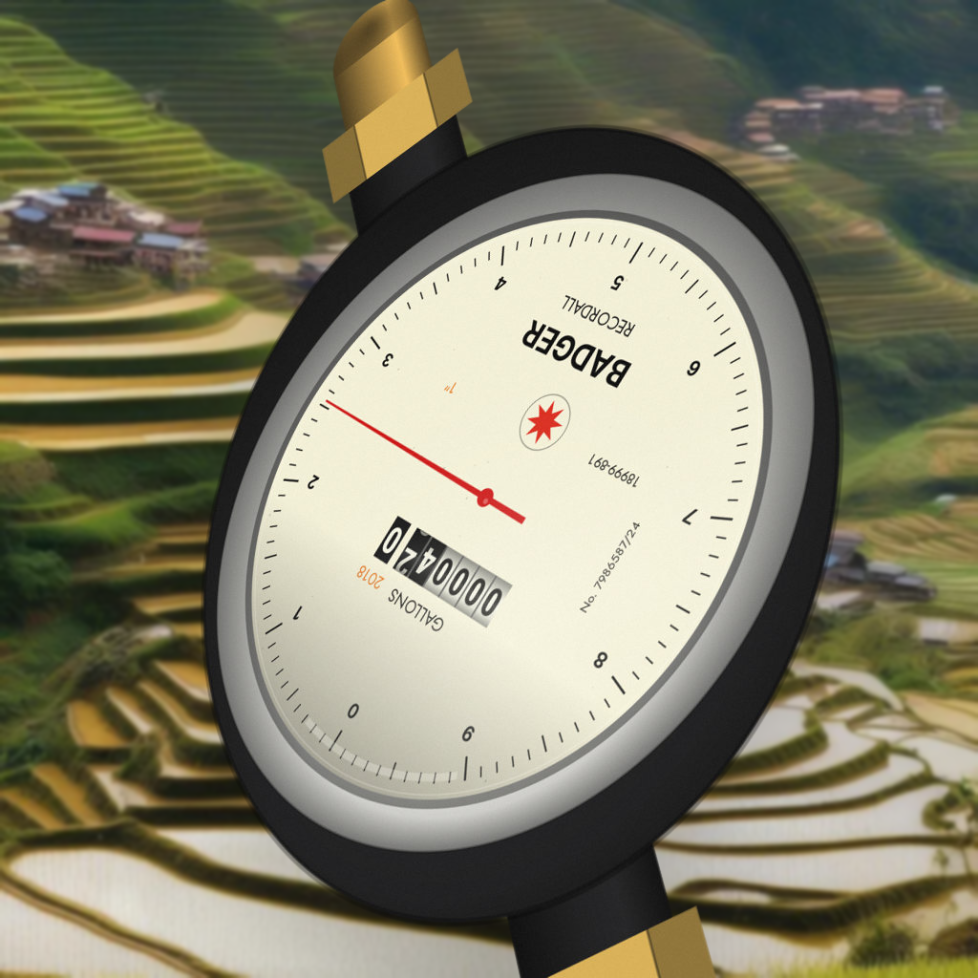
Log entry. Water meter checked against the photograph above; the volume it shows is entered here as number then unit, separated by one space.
422.5 gal
